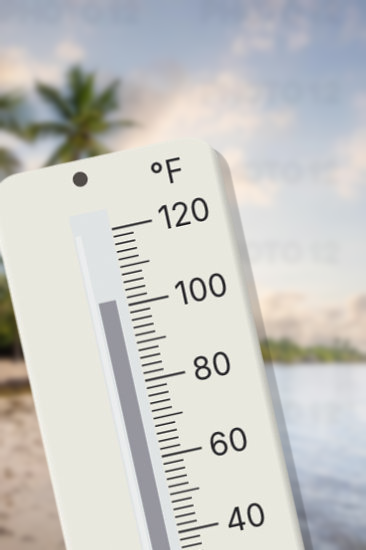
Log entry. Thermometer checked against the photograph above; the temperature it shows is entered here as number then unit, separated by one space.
102 °F
